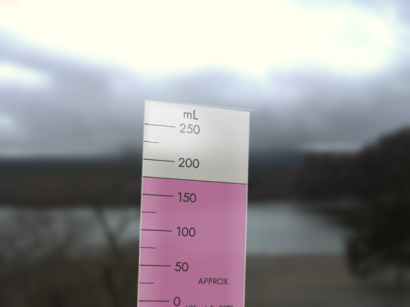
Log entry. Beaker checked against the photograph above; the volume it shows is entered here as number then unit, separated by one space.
175 mL
